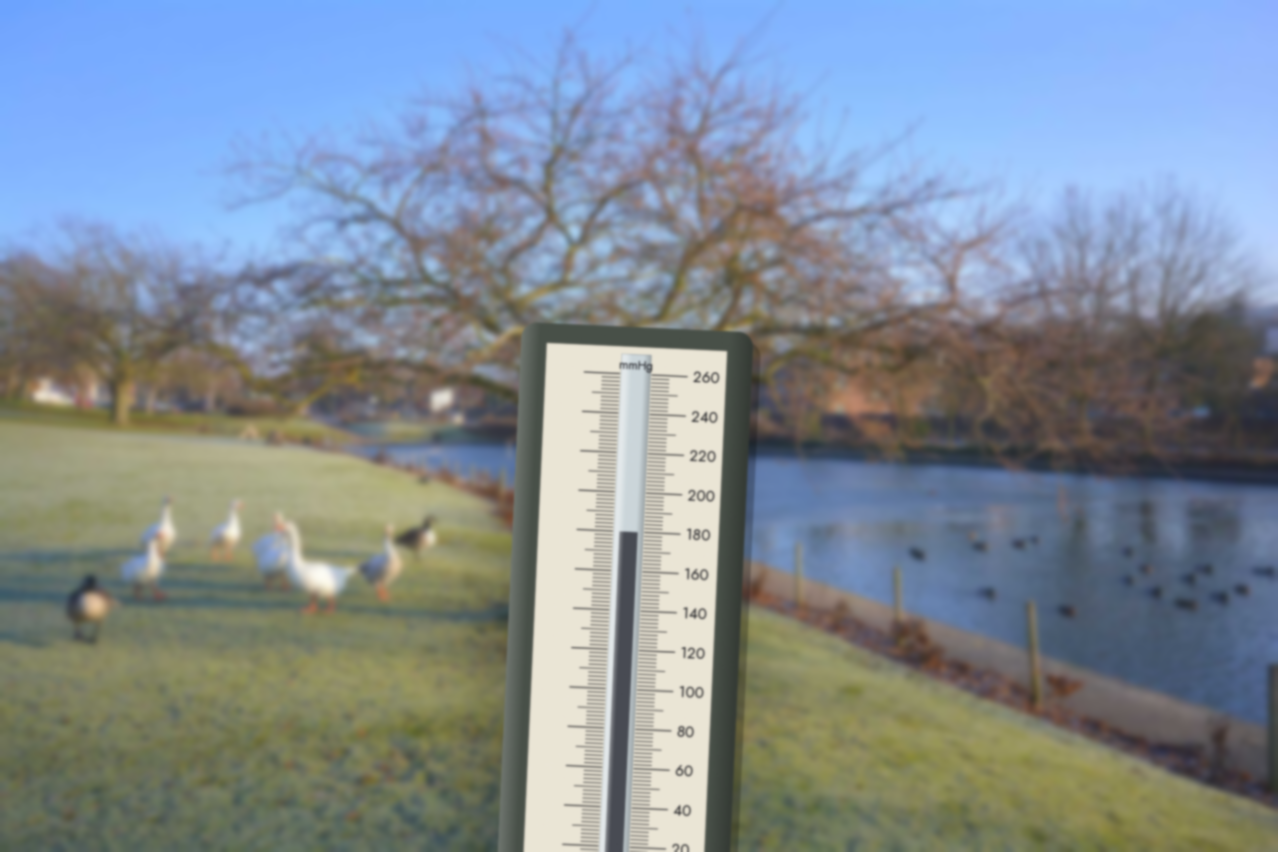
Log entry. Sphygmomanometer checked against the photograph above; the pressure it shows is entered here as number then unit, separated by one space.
180 mmHg
